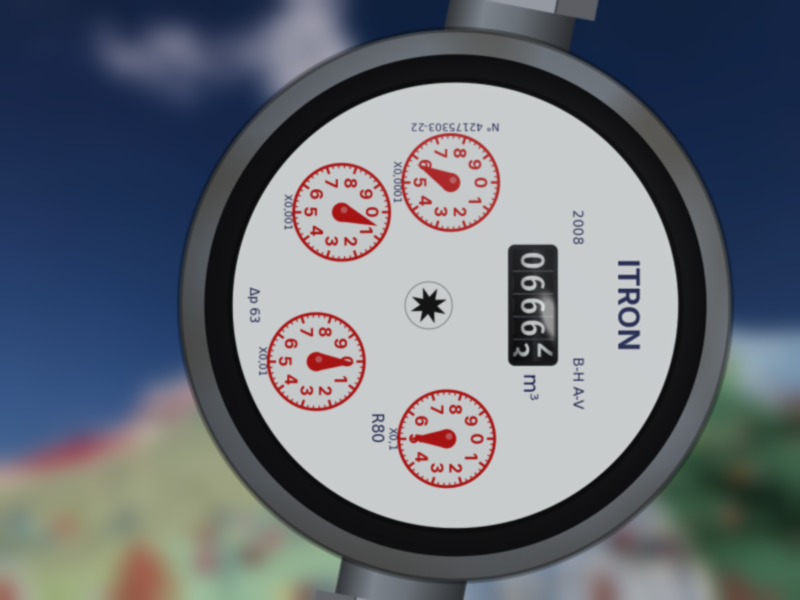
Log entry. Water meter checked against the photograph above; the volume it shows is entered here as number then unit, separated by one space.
6662.5005 m³
